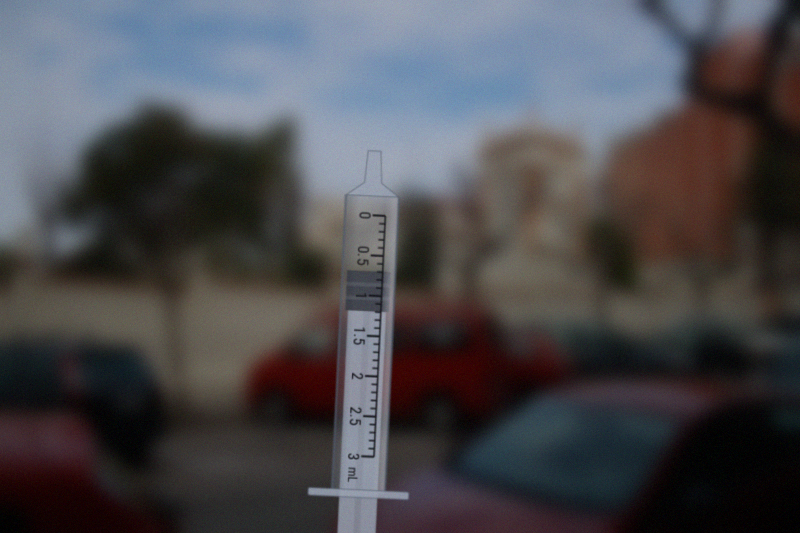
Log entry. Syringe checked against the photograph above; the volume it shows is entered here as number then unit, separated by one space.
0.7 mL
